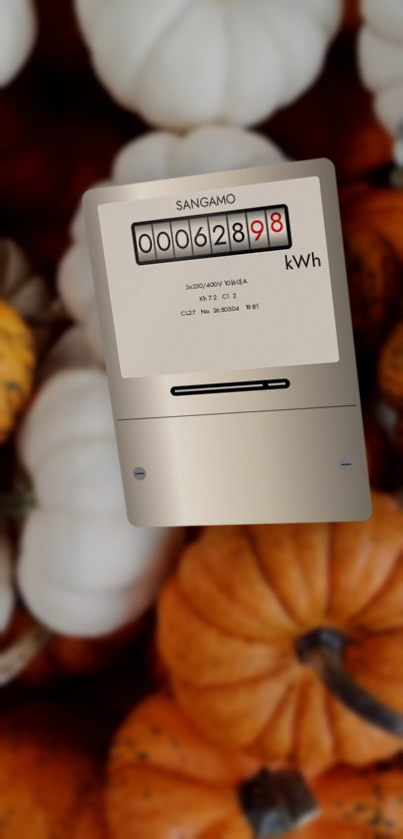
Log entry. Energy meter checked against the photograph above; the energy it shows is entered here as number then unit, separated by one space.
628.98 kWh
